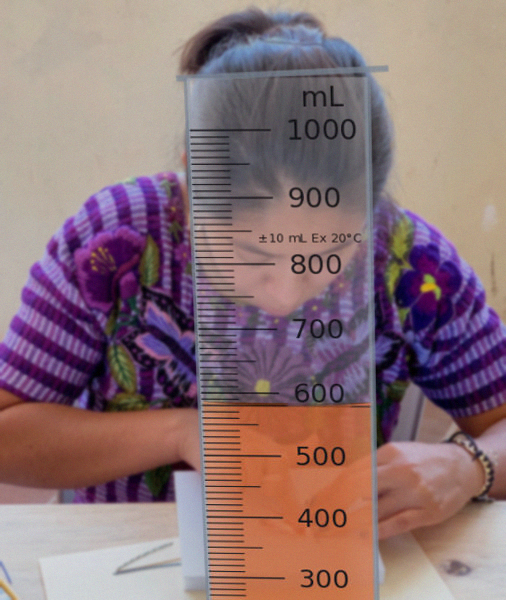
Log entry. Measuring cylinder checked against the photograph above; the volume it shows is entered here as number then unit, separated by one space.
580 mL
